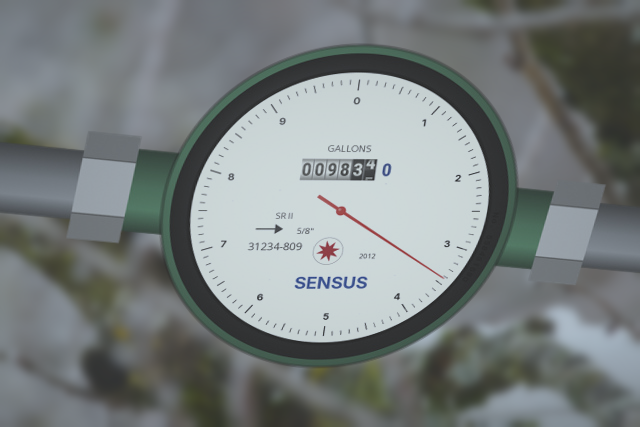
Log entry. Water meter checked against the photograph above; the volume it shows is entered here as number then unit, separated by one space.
98343.4 gal
